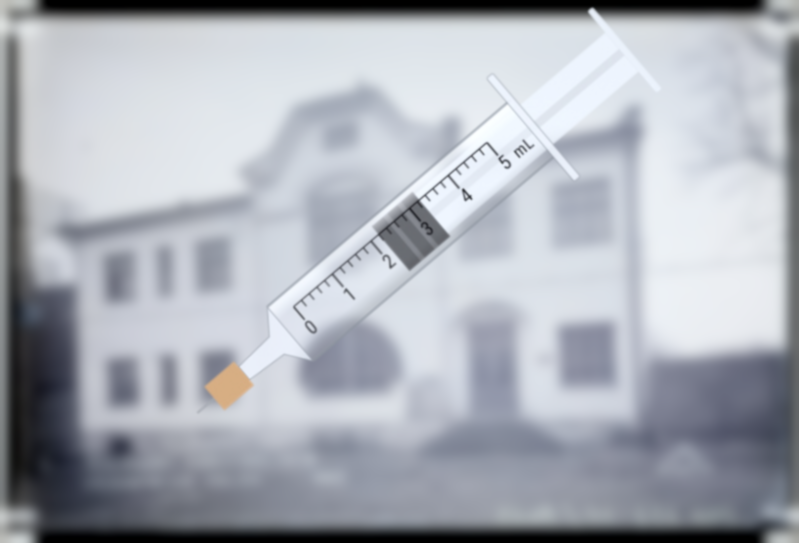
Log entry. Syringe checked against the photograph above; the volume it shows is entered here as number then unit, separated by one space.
2.2 mL
